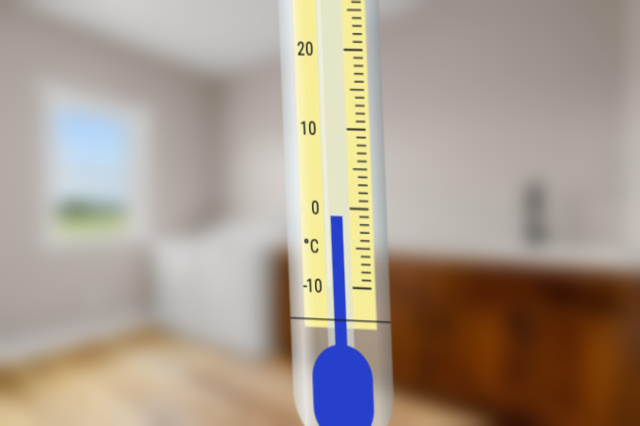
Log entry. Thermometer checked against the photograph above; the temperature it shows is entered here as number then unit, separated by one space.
-1 °C
